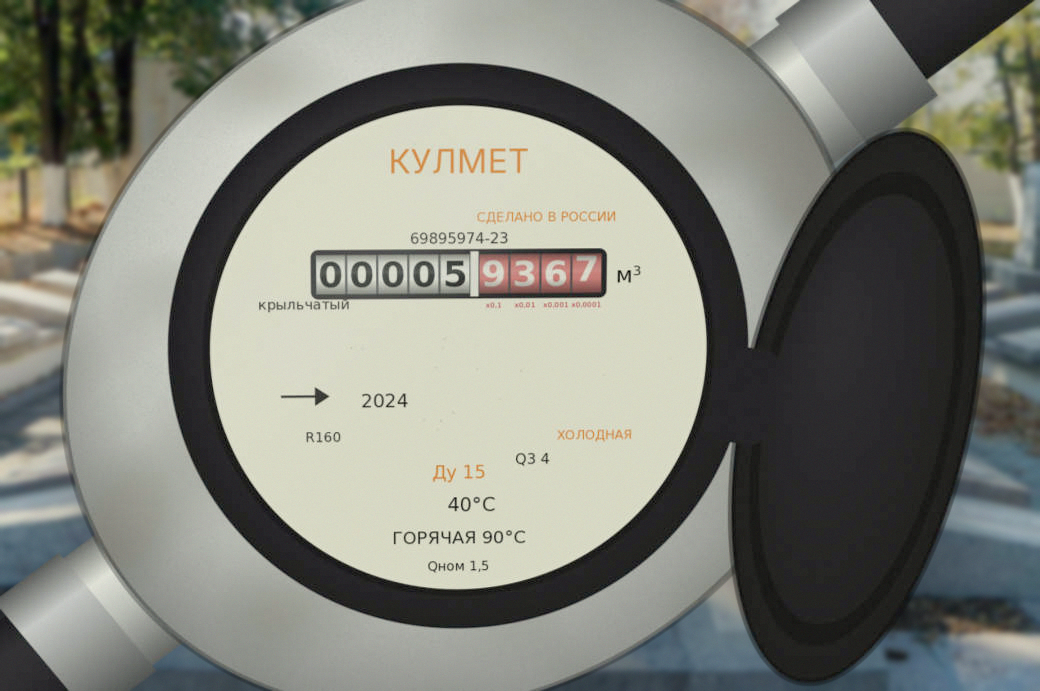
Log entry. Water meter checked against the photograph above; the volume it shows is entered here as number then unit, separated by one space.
5.9367 m³
